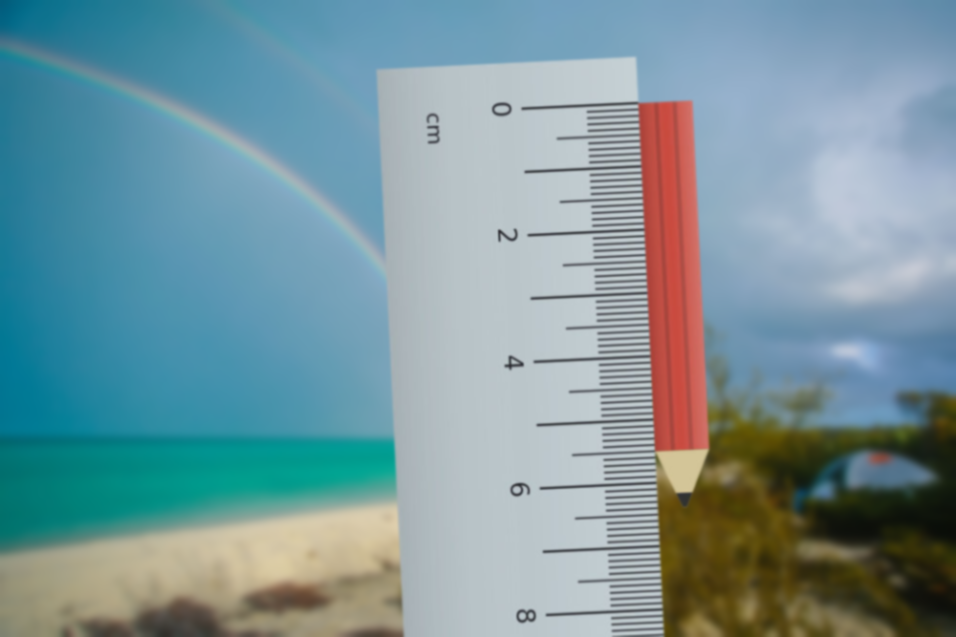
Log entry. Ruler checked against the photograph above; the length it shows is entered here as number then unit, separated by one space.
6.4 cm
